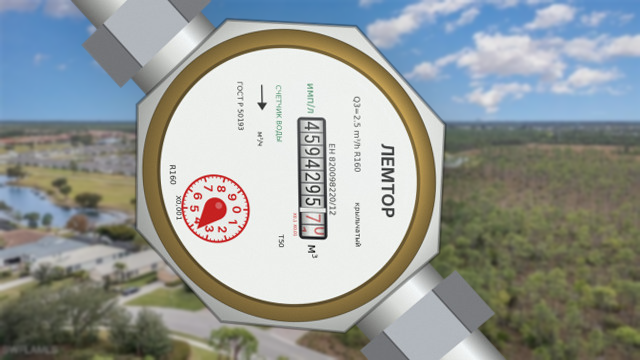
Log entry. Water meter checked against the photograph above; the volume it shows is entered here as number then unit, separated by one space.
4594295.703 m³
